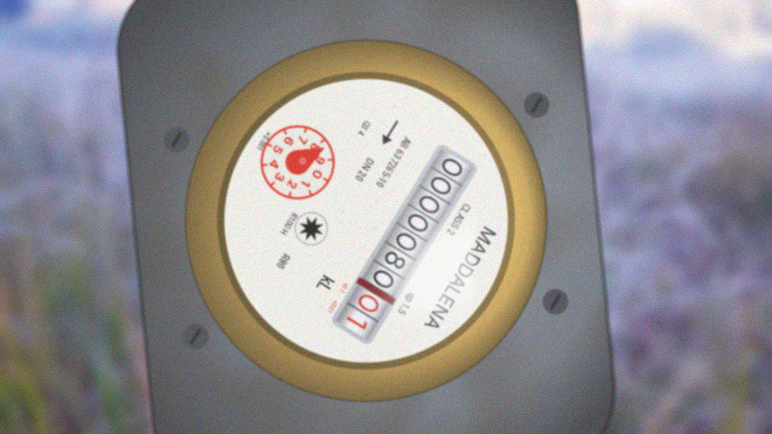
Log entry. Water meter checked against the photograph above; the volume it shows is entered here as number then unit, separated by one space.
80.018 kL
